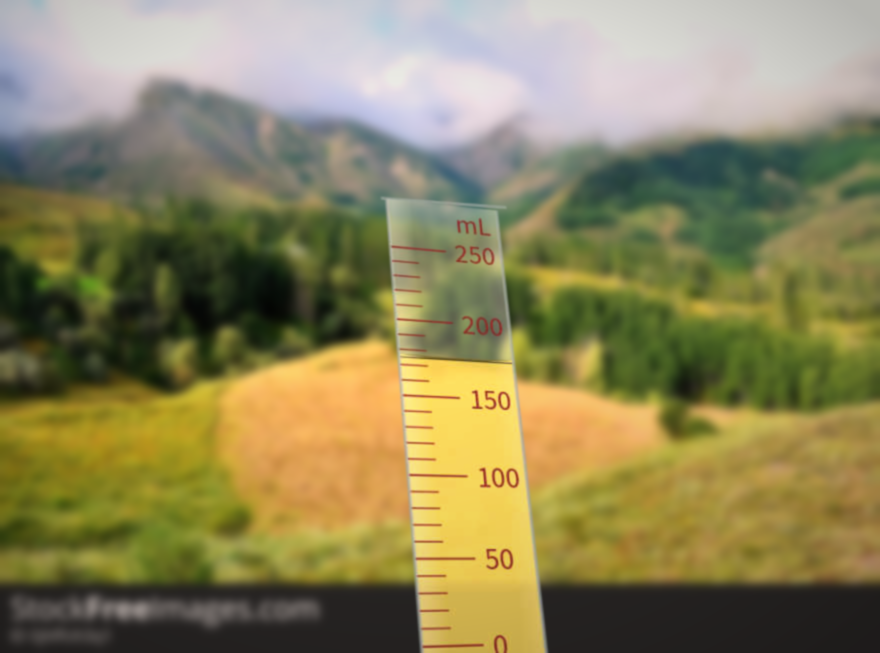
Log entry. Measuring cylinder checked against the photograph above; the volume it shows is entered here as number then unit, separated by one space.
175 mL
